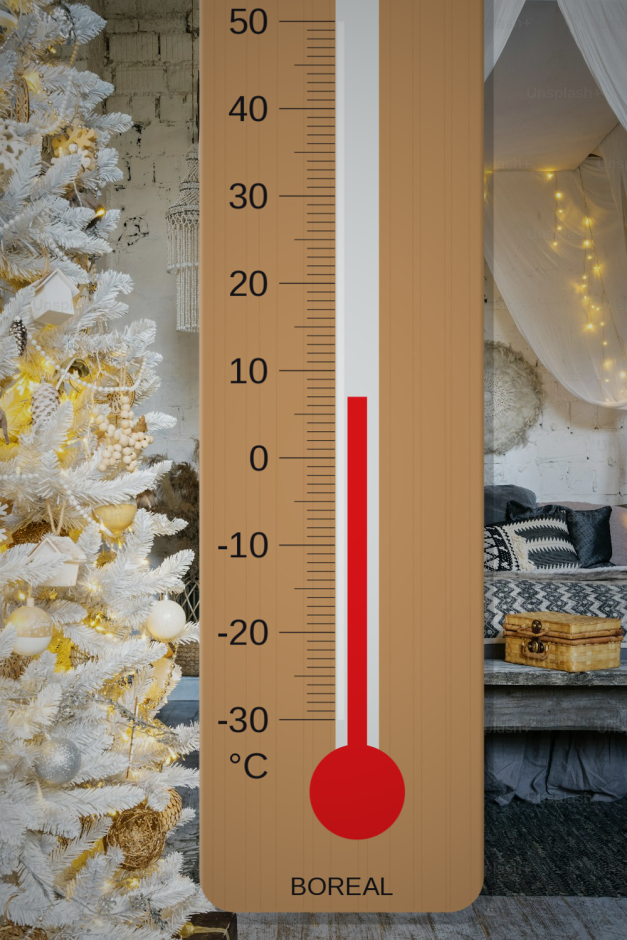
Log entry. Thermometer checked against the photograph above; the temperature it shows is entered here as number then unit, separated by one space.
7 °C
